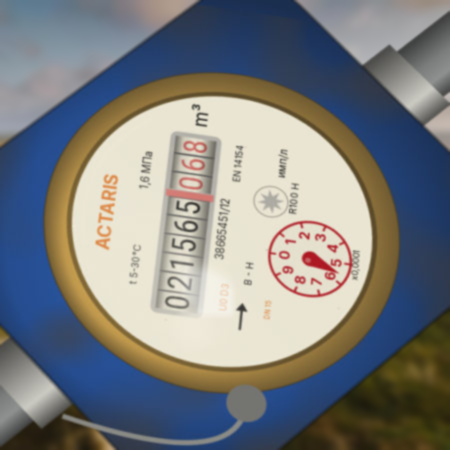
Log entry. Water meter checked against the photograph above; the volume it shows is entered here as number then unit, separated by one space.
21565.0685 m³
